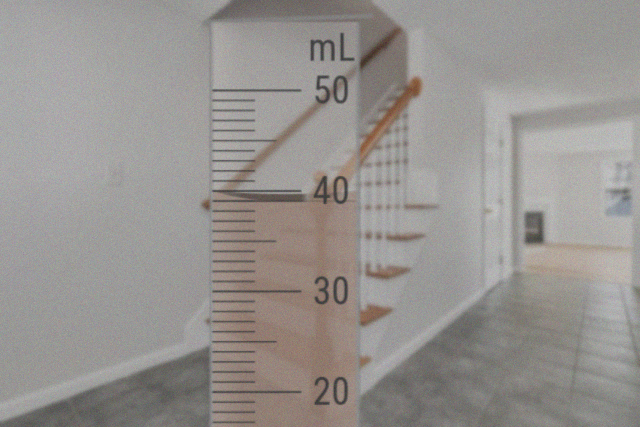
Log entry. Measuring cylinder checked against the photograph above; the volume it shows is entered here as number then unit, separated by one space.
39 mL
